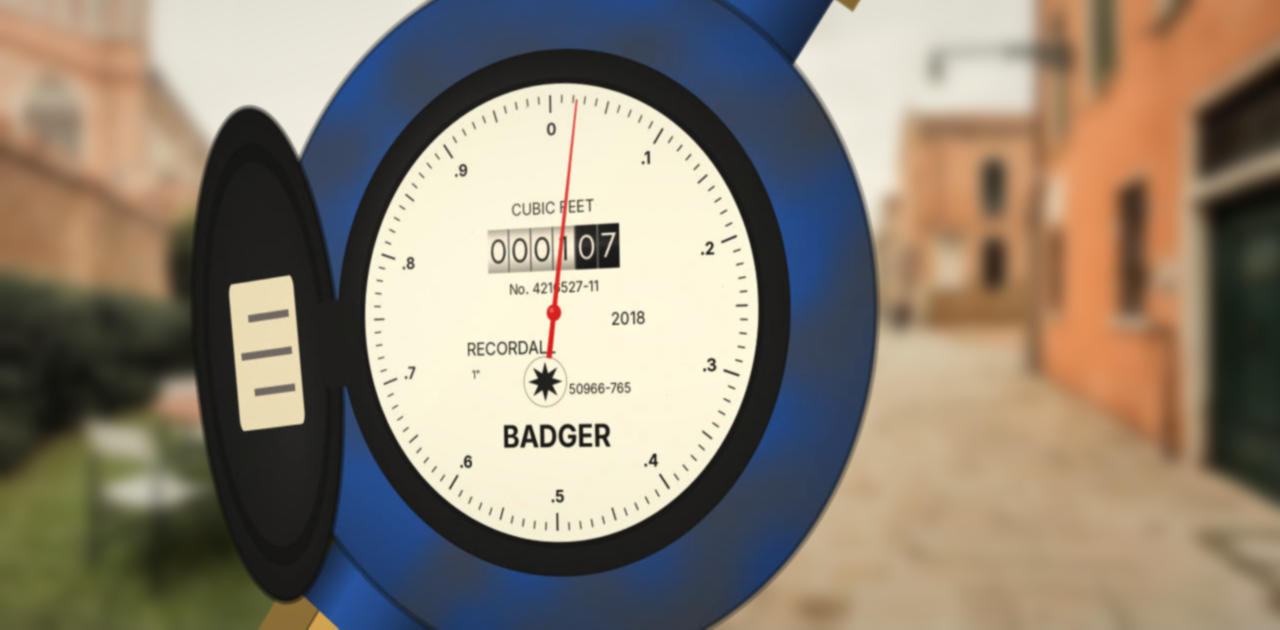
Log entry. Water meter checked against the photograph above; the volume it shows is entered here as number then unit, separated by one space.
107.02 ft³
